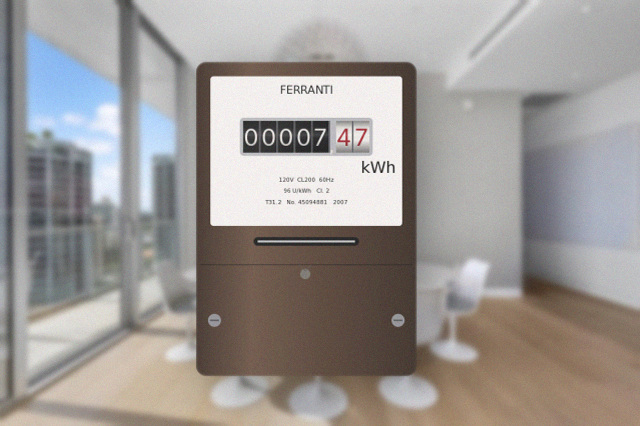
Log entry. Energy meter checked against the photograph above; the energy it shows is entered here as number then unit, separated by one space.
7.47 kWh
